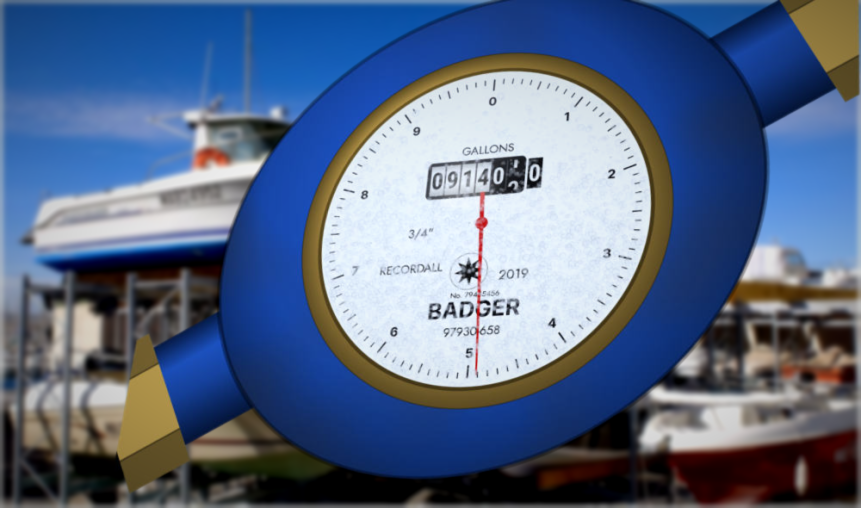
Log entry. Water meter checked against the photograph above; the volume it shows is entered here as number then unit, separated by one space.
914014.9 gal
